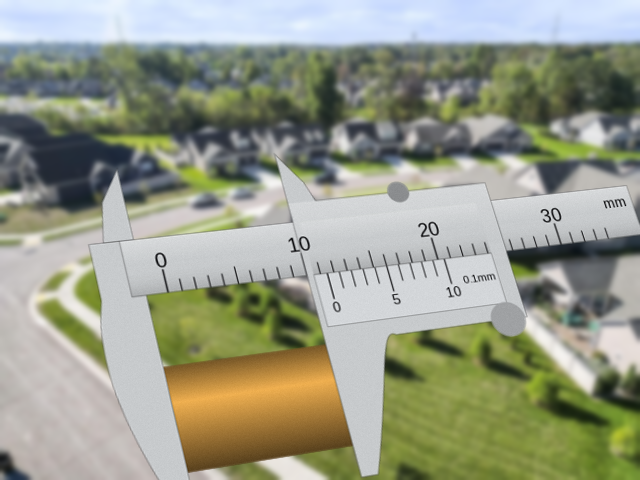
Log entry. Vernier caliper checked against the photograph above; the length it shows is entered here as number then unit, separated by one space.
11.5 mm
